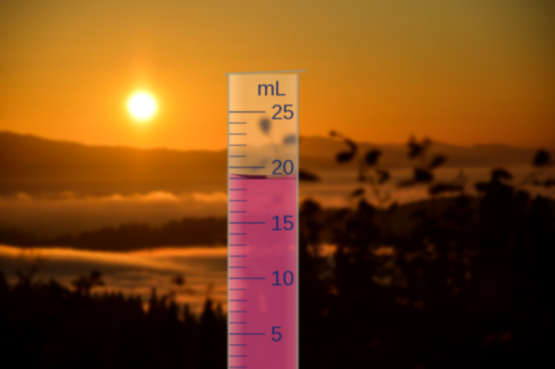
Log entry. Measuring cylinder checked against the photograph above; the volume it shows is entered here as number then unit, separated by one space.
19 mL
